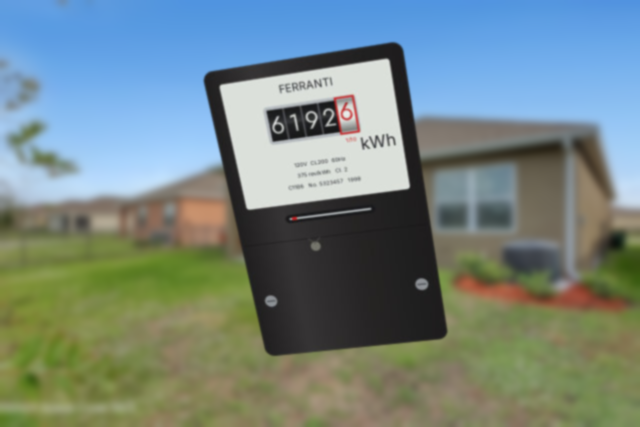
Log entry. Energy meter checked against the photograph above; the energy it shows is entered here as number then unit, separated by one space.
6192.6 kWh
